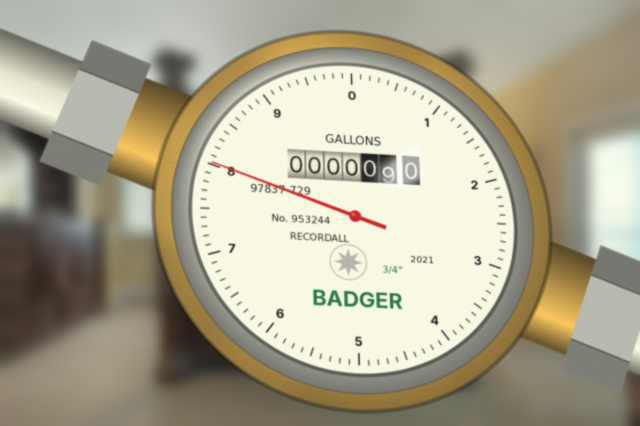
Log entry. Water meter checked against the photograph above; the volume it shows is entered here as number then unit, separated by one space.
88.0 gal
